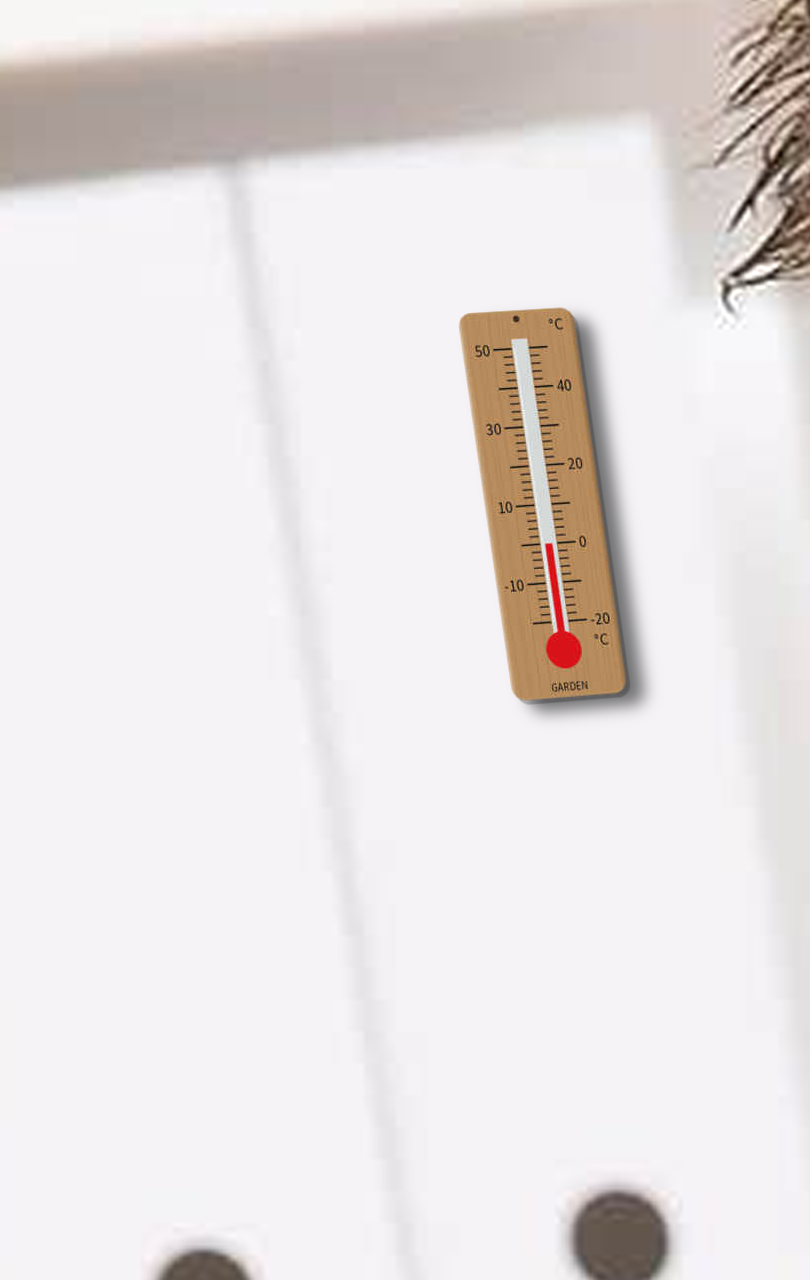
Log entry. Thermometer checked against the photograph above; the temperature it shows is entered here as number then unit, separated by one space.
0 °C
